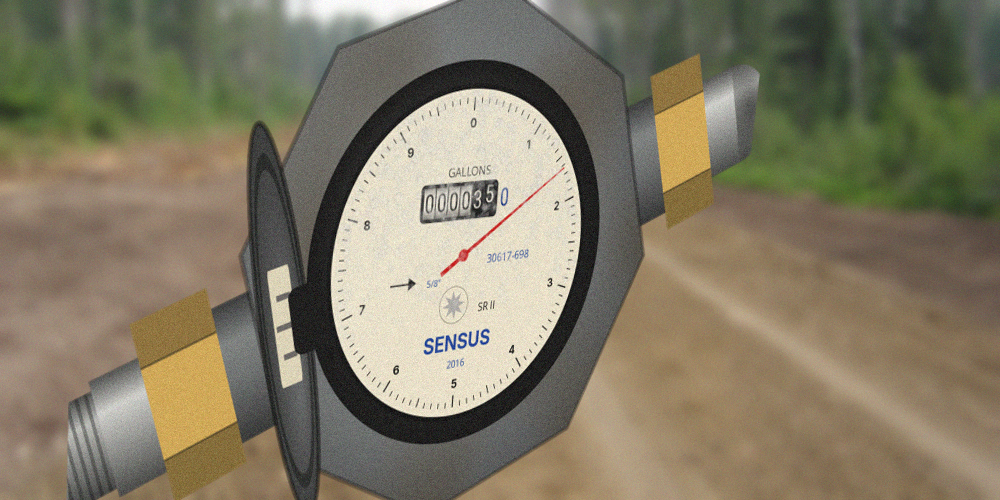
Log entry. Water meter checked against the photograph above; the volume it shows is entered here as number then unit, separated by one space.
351.6 gal
